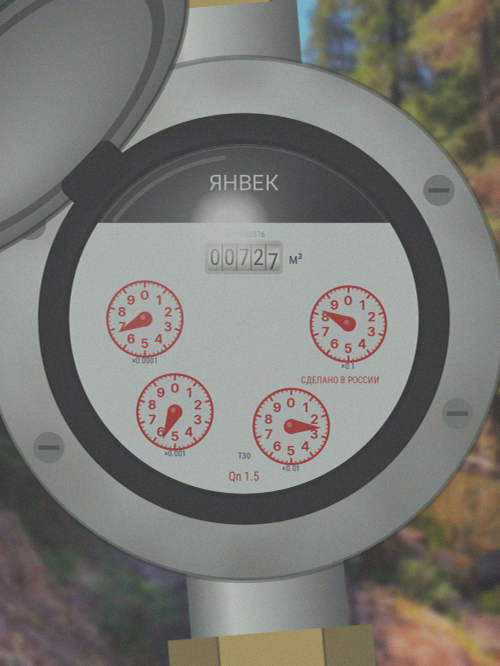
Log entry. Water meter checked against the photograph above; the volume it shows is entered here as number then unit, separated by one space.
726.8256 m³
